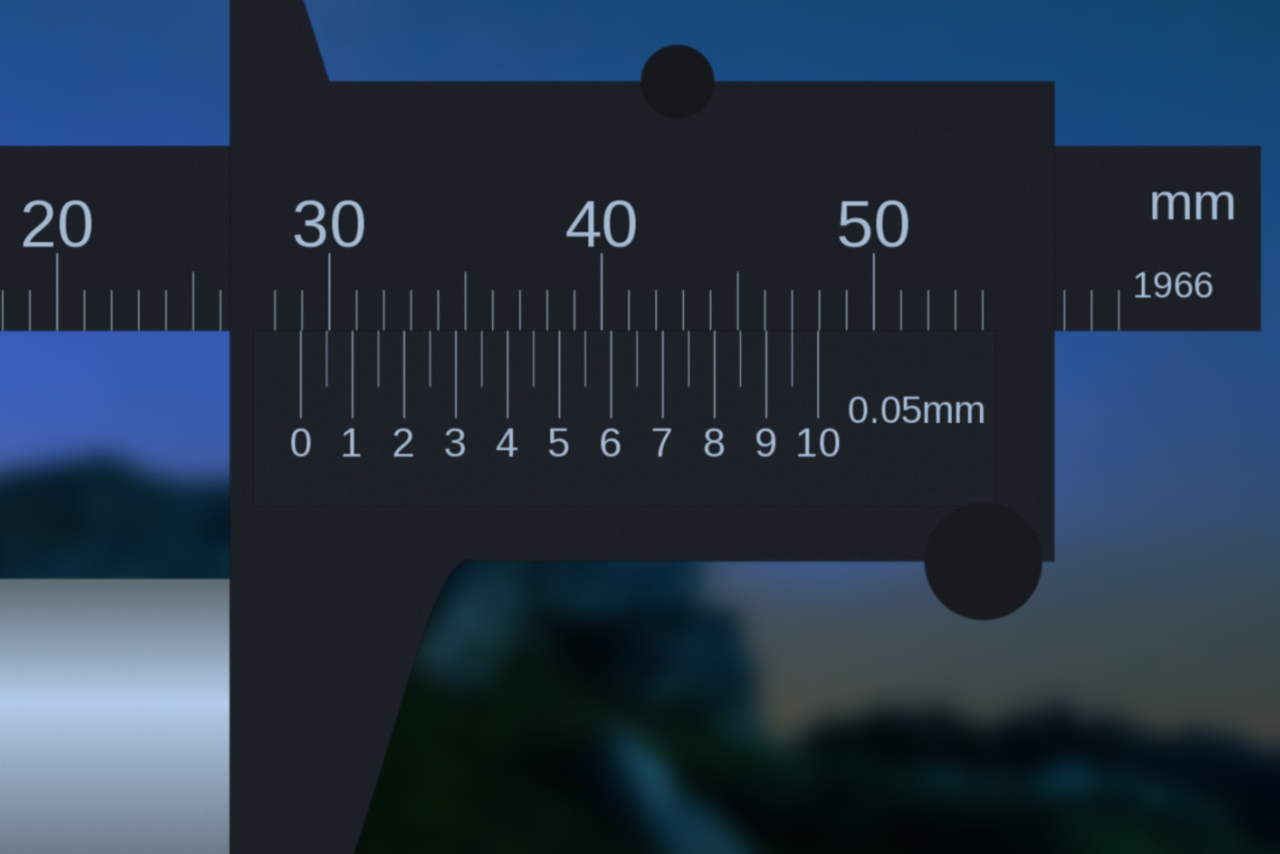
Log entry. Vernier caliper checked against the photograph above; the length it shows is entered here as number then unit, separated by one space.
28.95 mm
